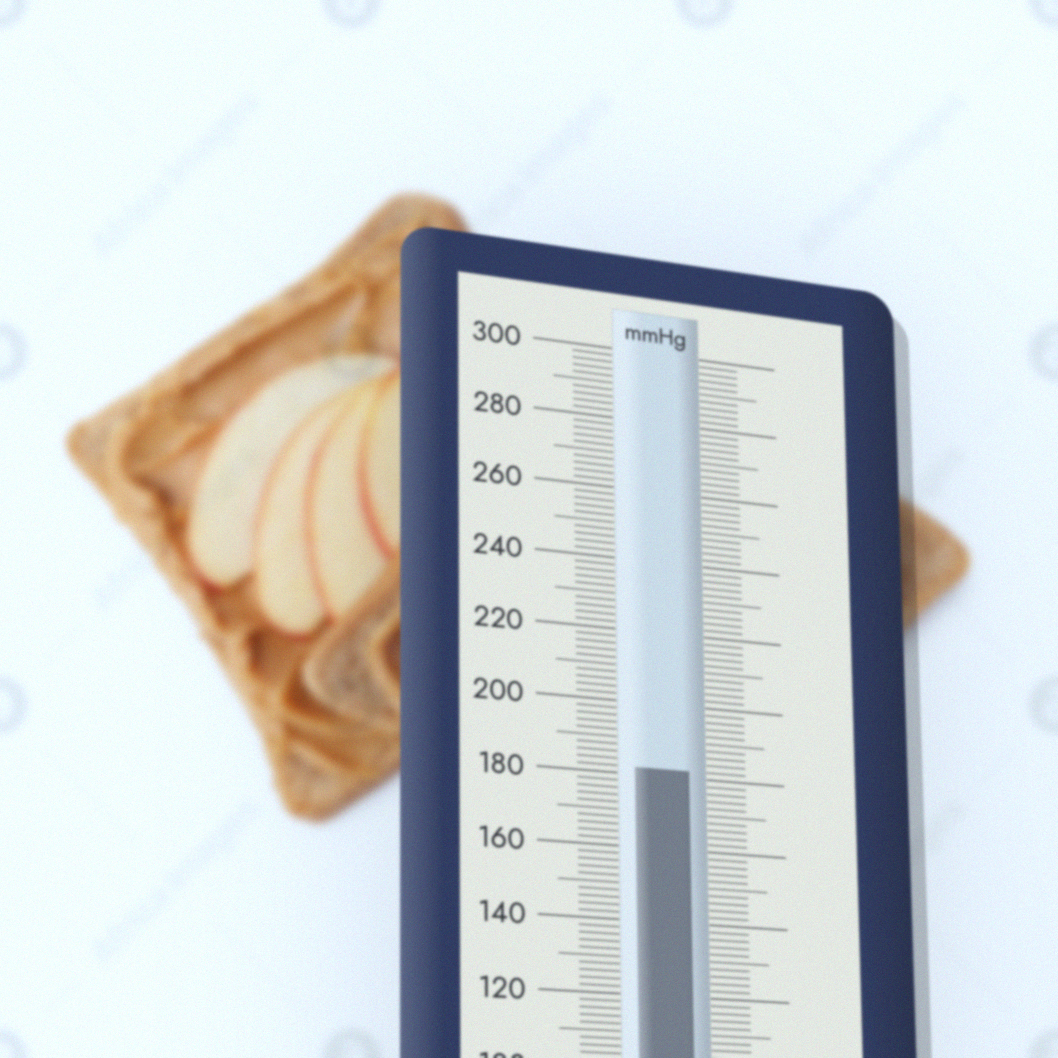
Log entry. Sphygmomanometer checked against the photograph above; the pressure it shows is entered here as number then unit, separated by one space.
182 mmHg
